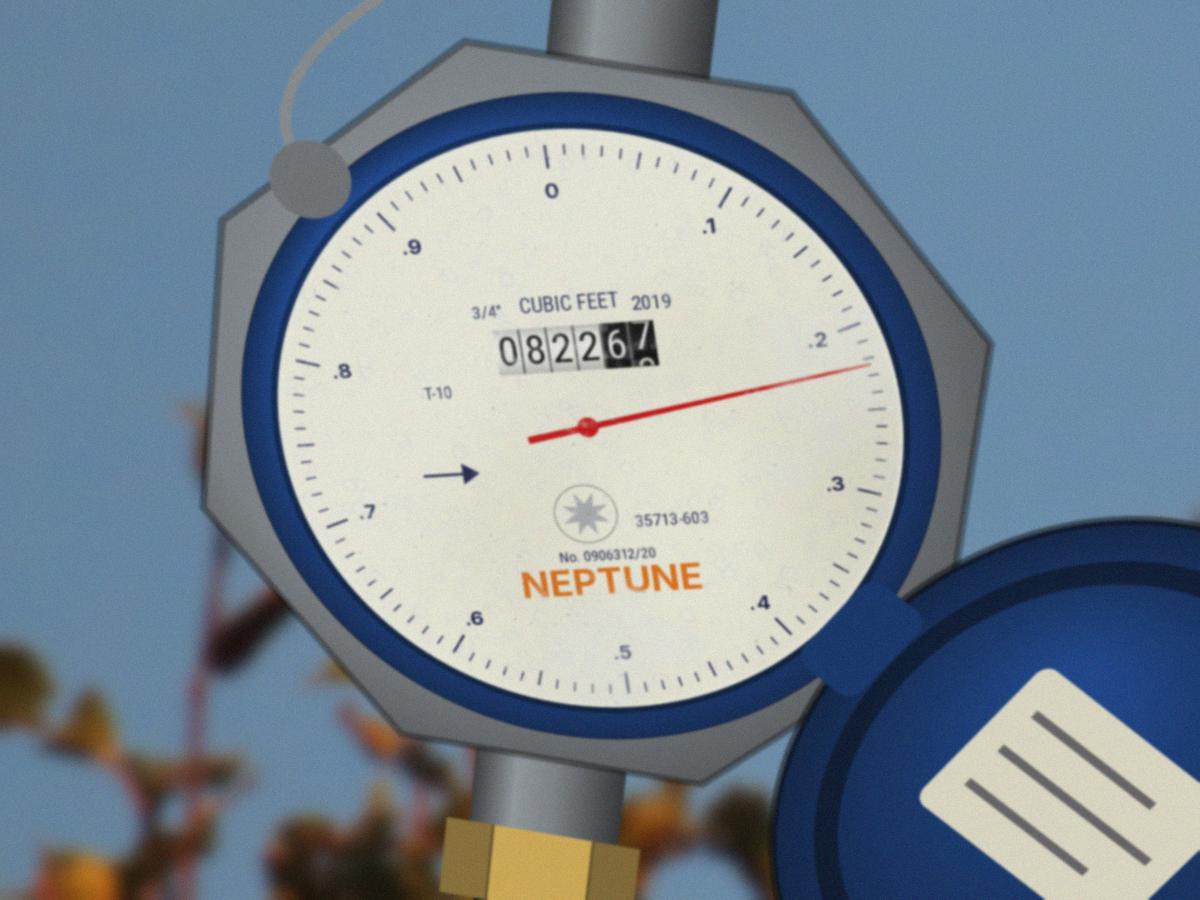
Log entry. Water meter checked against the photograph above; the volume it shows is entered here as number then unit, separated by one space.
82267.22 ft³
